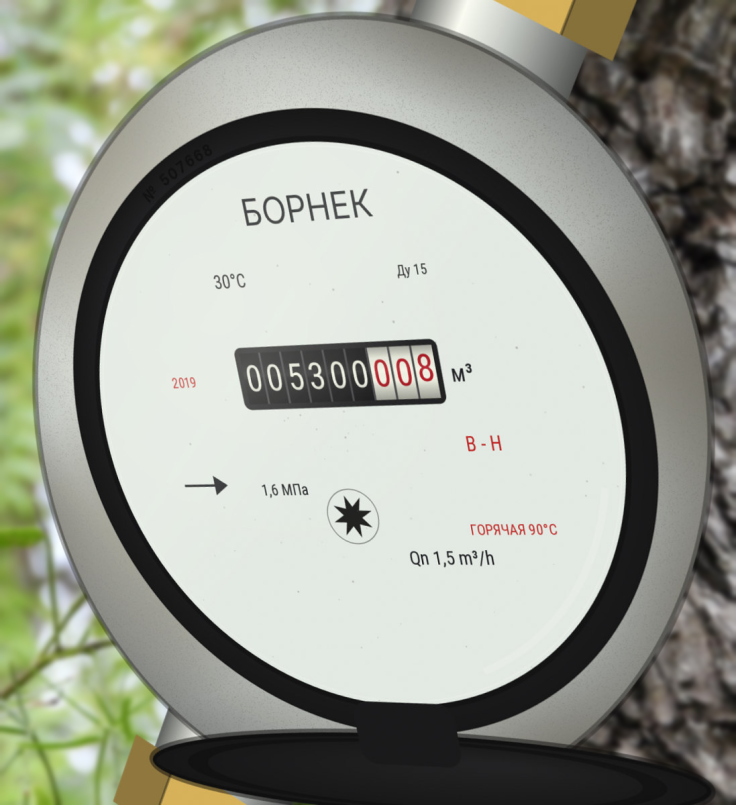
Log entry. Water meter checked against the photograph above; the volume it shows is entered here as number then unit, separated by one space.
5300.008 m³
